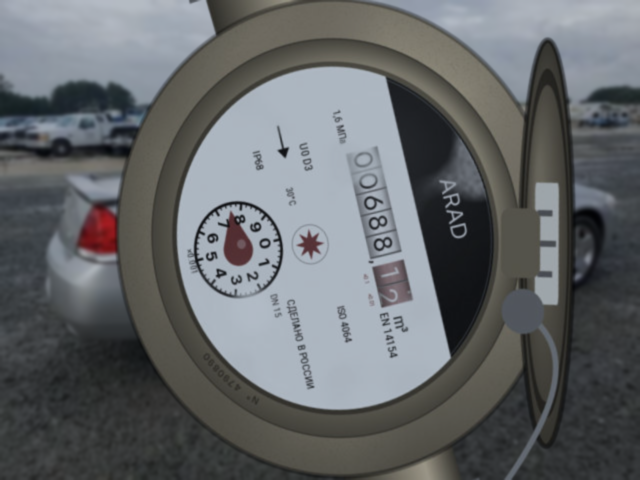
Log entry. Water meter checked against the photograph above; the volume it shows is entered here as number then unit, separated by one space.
688.117 m³
